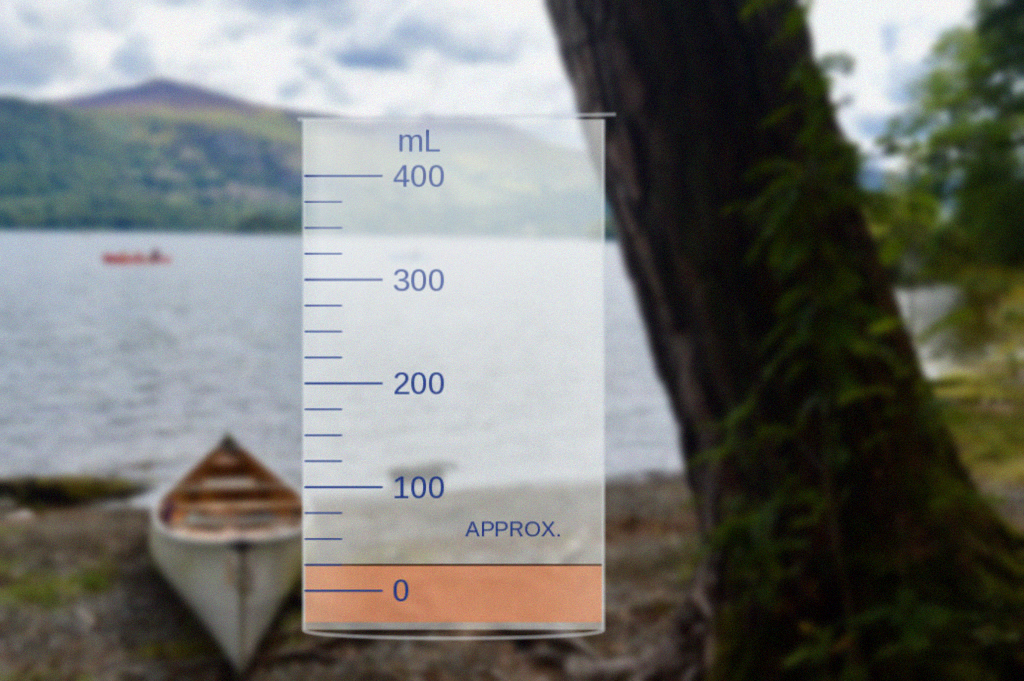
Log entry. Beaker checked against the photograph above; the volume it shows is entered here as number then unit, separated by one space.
25 mL
